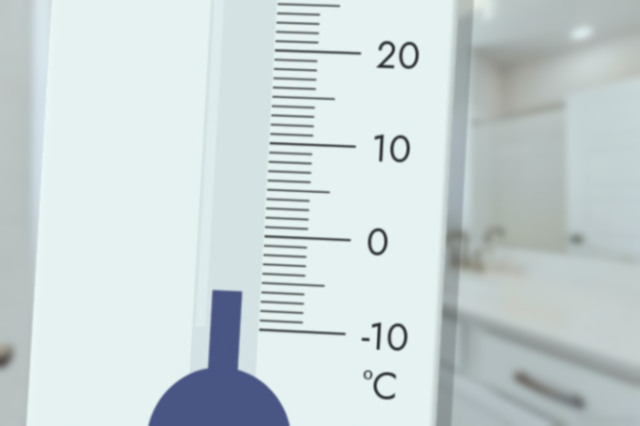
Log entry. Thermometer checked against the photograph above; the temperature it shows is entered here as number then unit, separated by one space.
-6 °C
